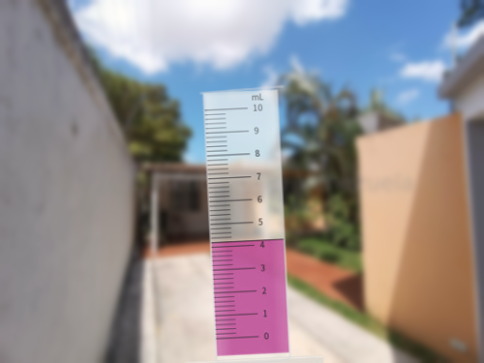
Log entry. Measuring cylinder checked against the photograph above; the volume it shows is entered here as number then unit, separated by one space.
4.2 mL
